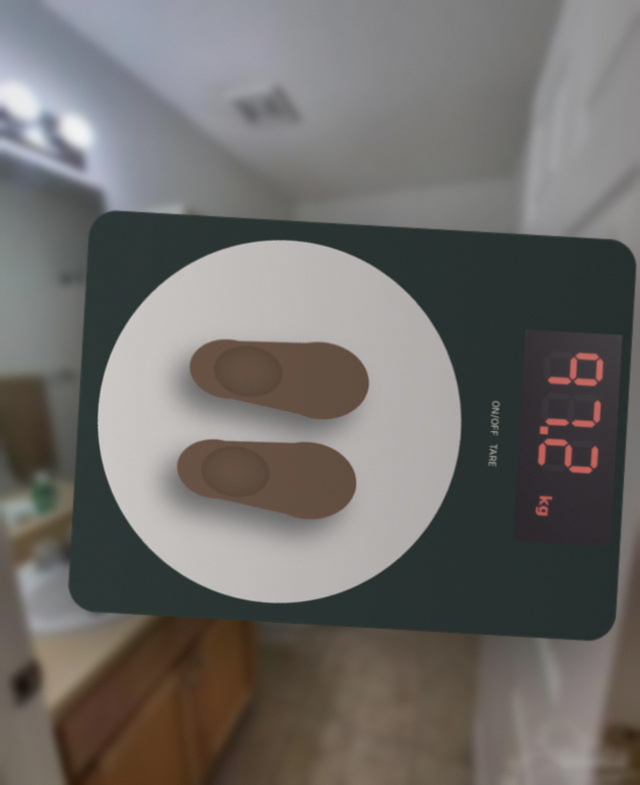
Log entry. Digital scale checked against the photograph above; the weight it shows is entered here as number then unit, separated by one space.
97.2 kg
